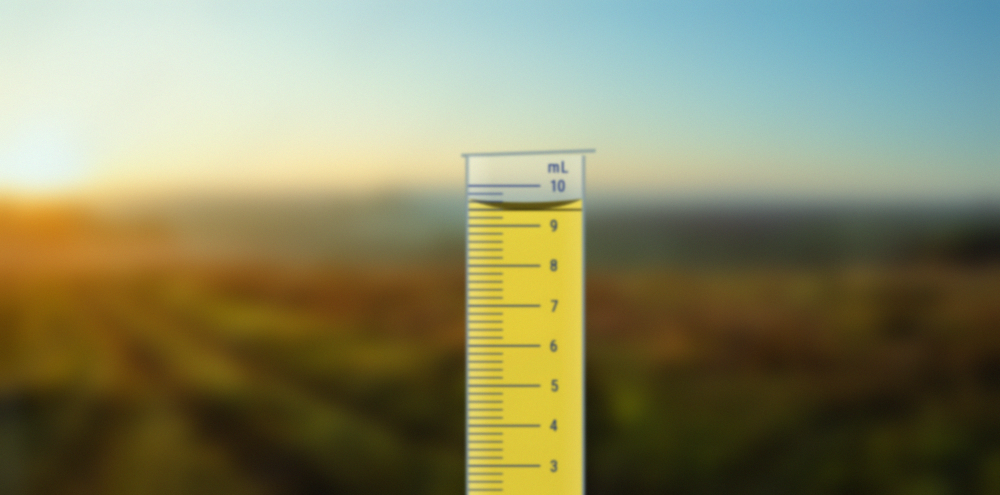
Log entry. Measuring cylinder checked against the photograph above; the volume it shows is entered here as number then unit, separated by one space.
9.4 mL
